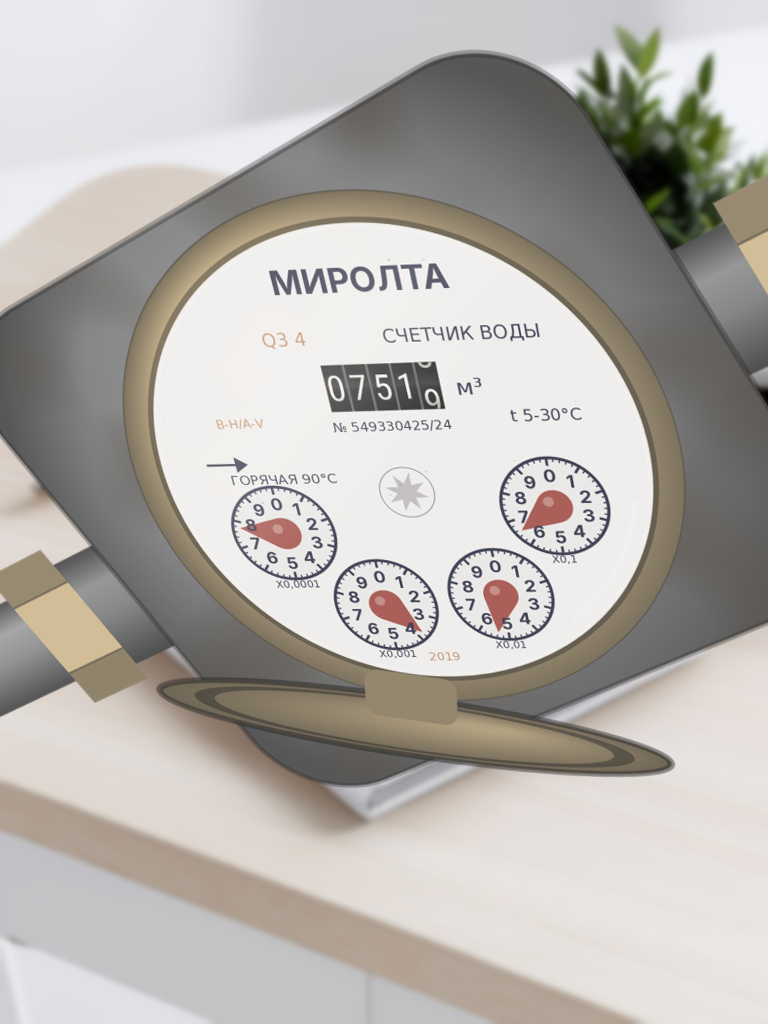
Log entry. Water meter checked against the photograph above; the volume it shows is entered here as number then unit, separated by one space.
7518.6537 m³
